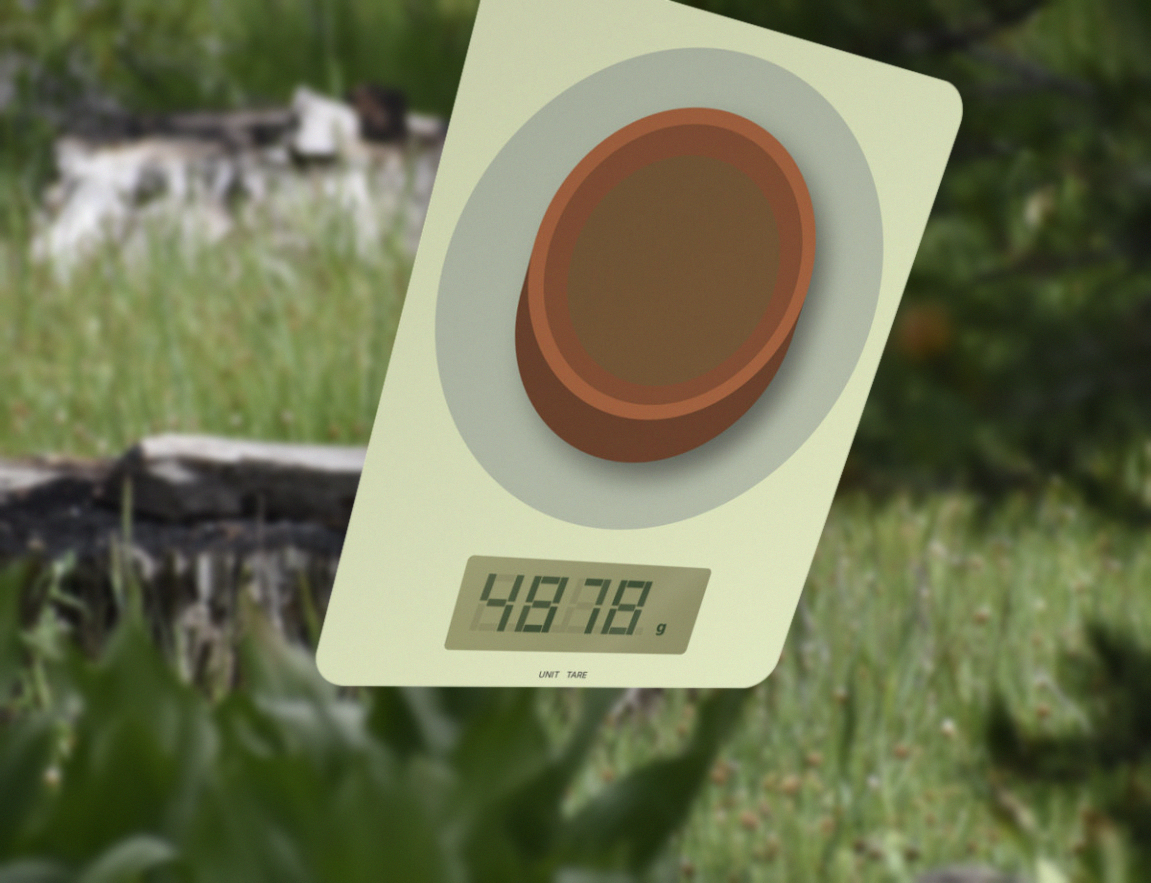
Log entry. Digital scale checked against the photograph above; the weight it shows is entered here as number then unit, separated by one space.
4878 g
